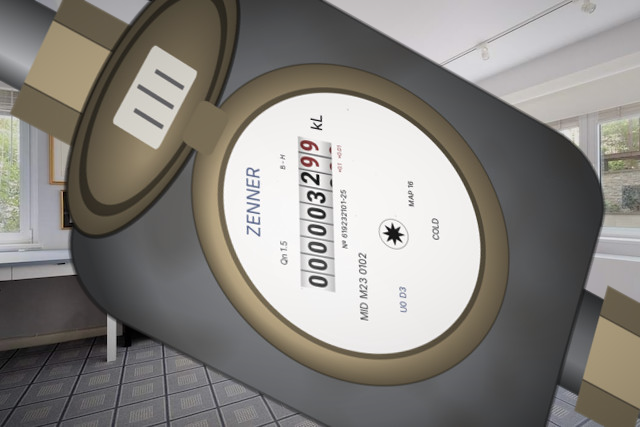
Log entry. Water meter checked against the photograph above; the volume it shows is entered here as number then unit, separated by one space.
32.99 kL
